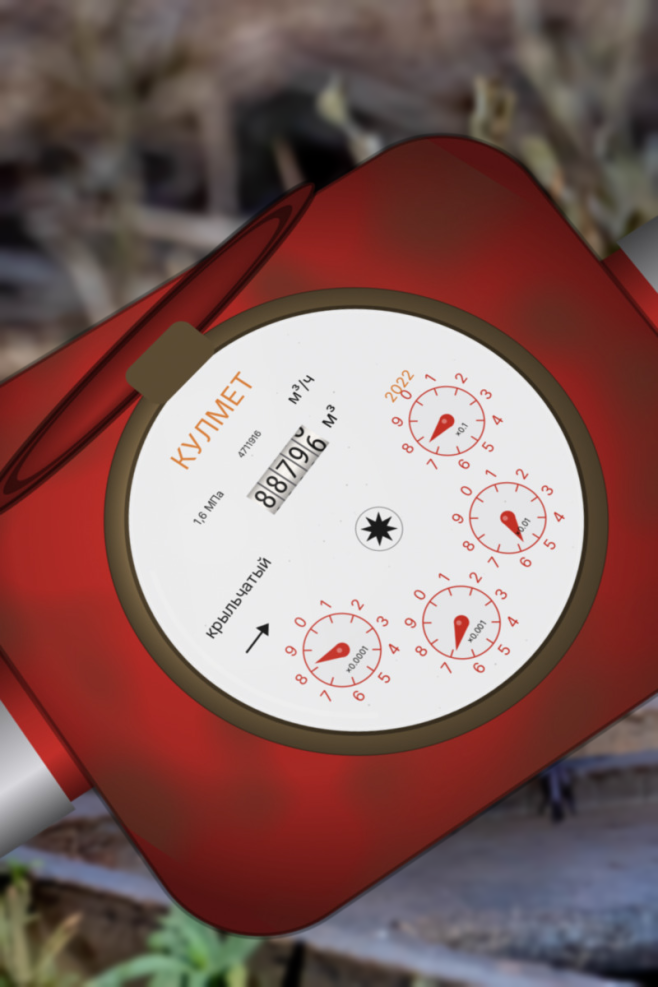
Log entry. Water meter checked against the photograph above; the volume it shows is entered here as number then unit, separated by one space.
88795.7568 m³
